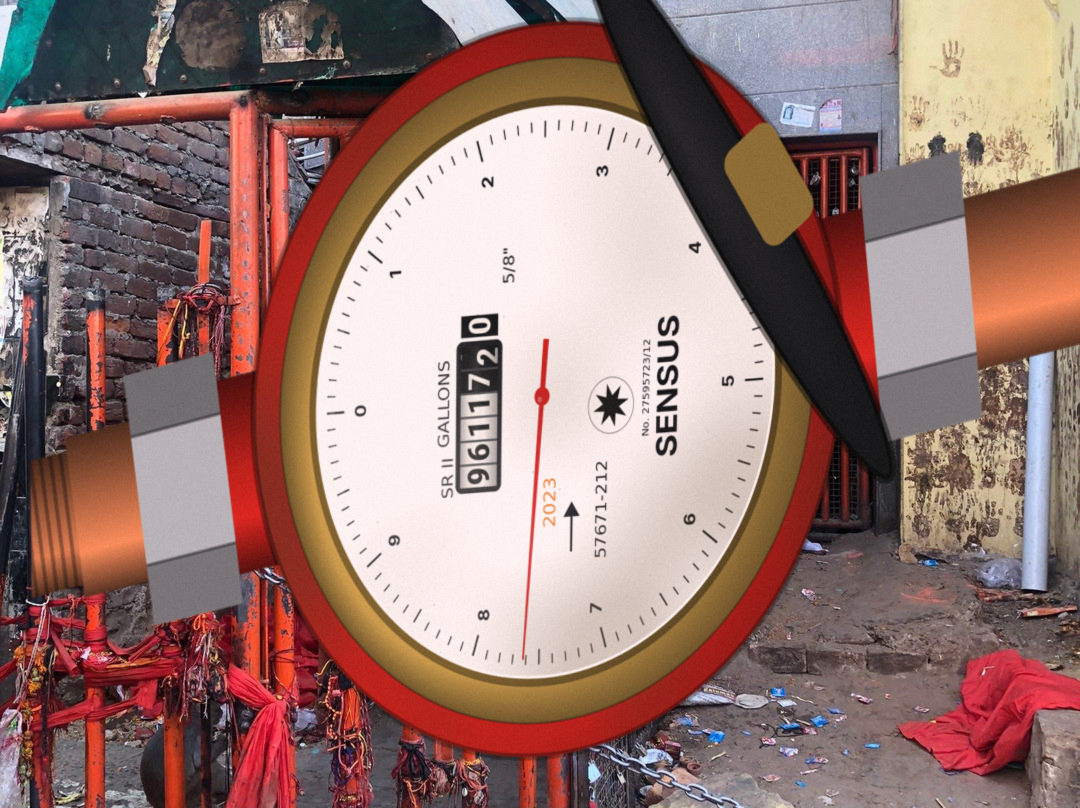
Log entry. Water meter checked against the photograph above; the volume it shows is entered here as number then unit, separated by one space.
9611717.6 gal
